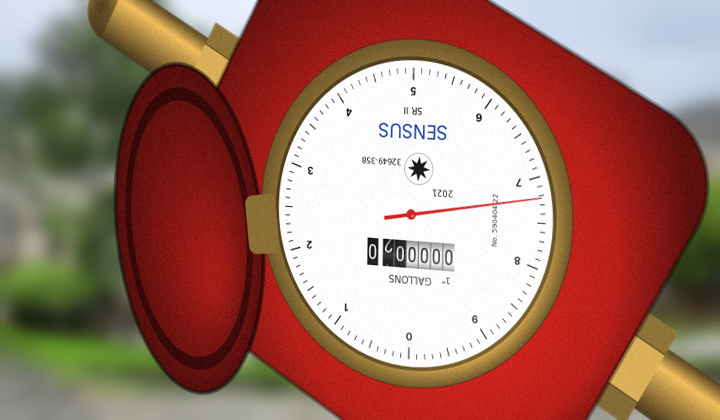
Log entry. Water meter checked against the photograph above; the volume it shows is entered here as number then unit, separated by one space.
17.2 gal
